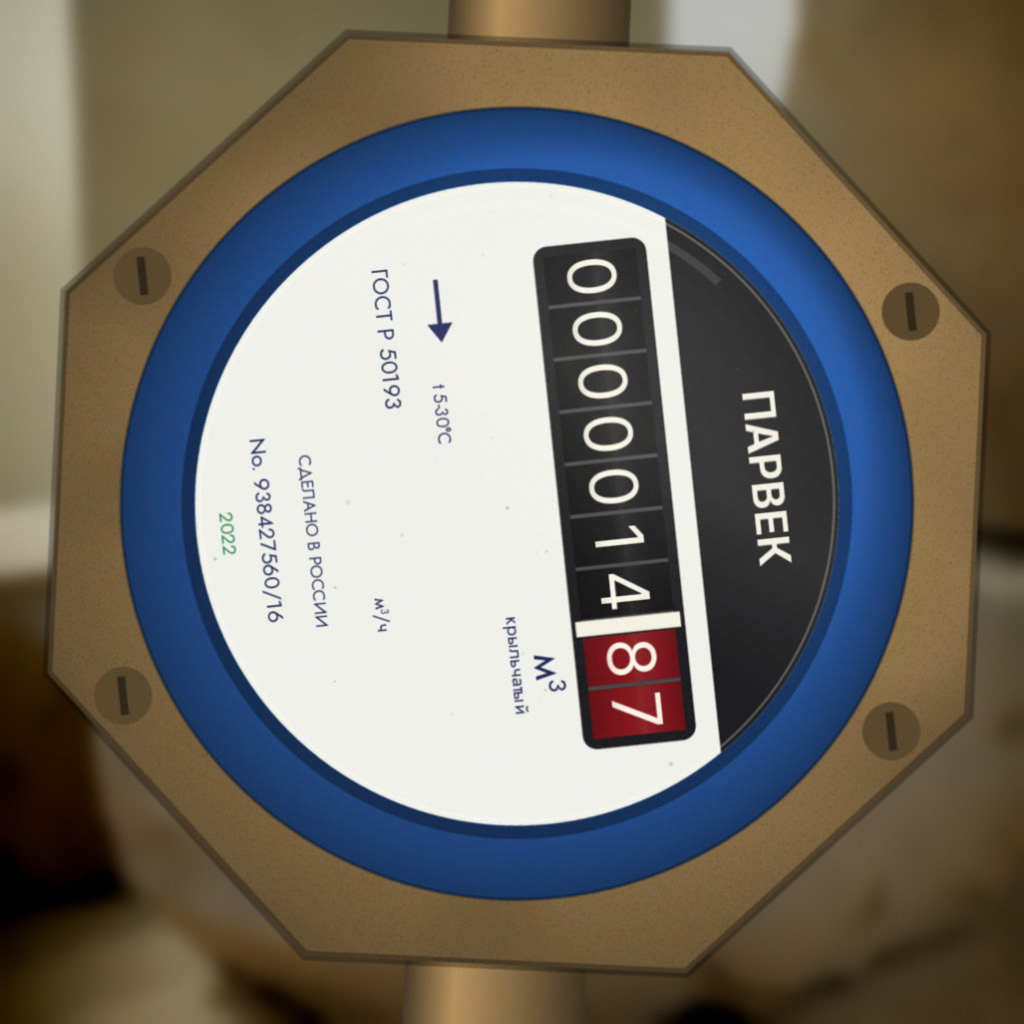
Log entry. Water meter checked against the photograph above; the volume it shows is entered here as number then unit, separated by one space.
14.87 m³
